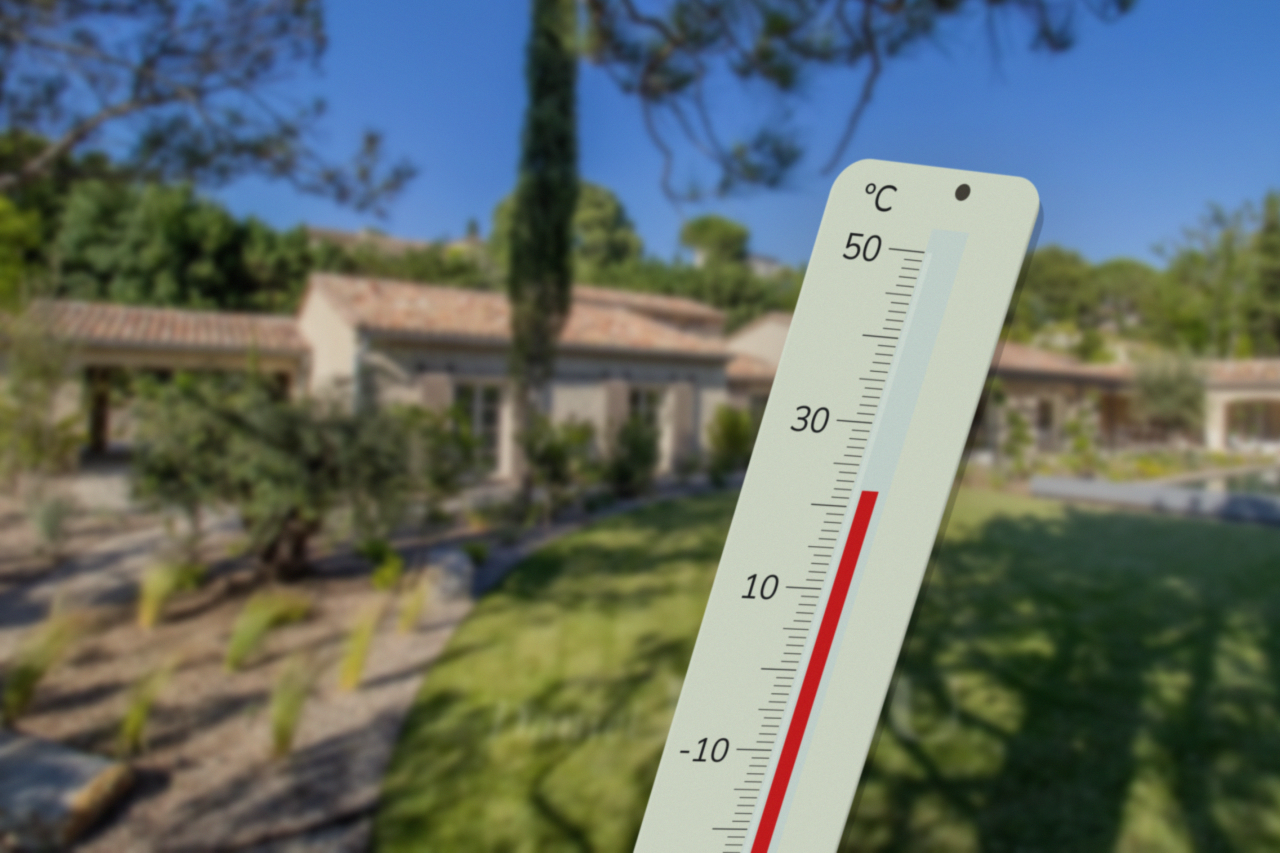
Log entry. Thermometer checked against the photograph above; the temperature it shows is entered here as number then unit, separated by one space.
22 °C
